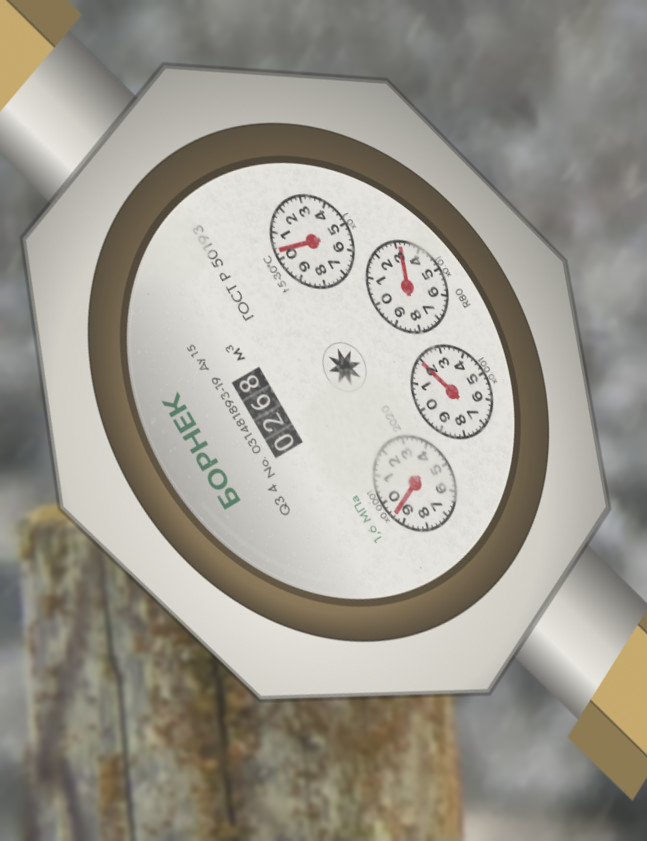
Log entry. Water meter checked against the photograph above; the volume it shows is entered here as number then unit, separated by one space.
268.0319 m³
